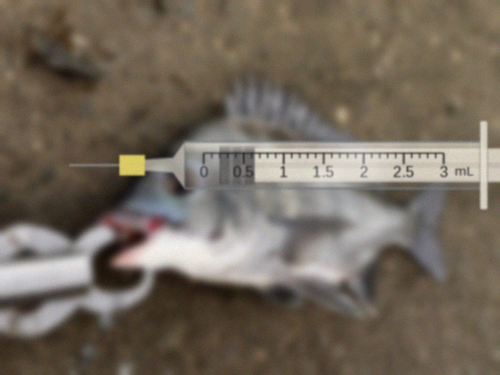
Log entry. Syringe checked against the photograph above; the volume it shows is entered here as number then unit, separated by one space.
0.2 mL
